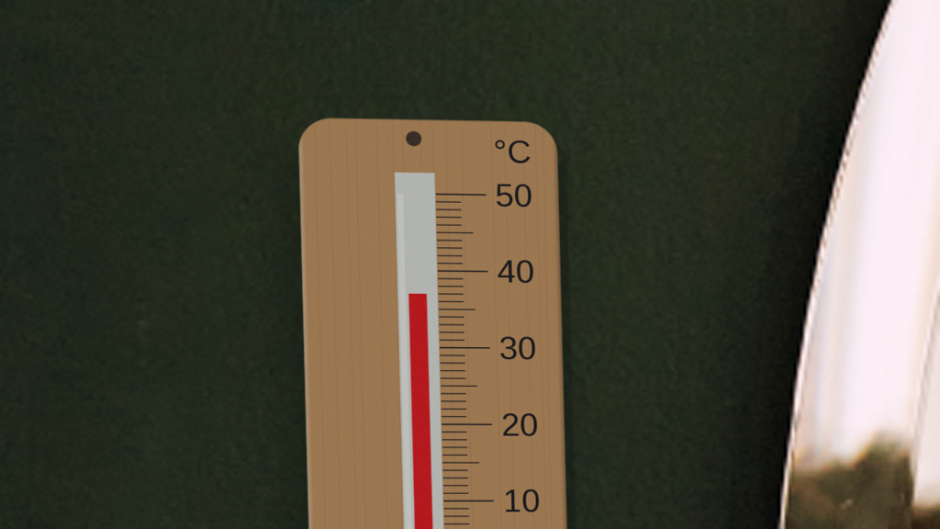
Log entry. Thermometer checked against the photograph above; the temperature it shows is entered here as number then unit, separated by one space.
37 °C
